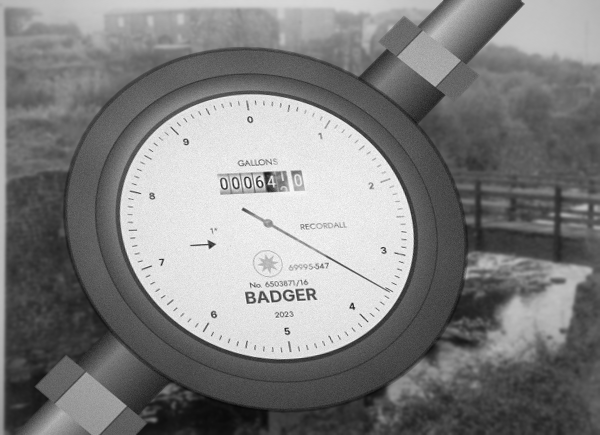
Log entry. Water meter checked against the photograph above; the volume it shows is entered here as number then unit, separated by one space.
6413.5 gal
